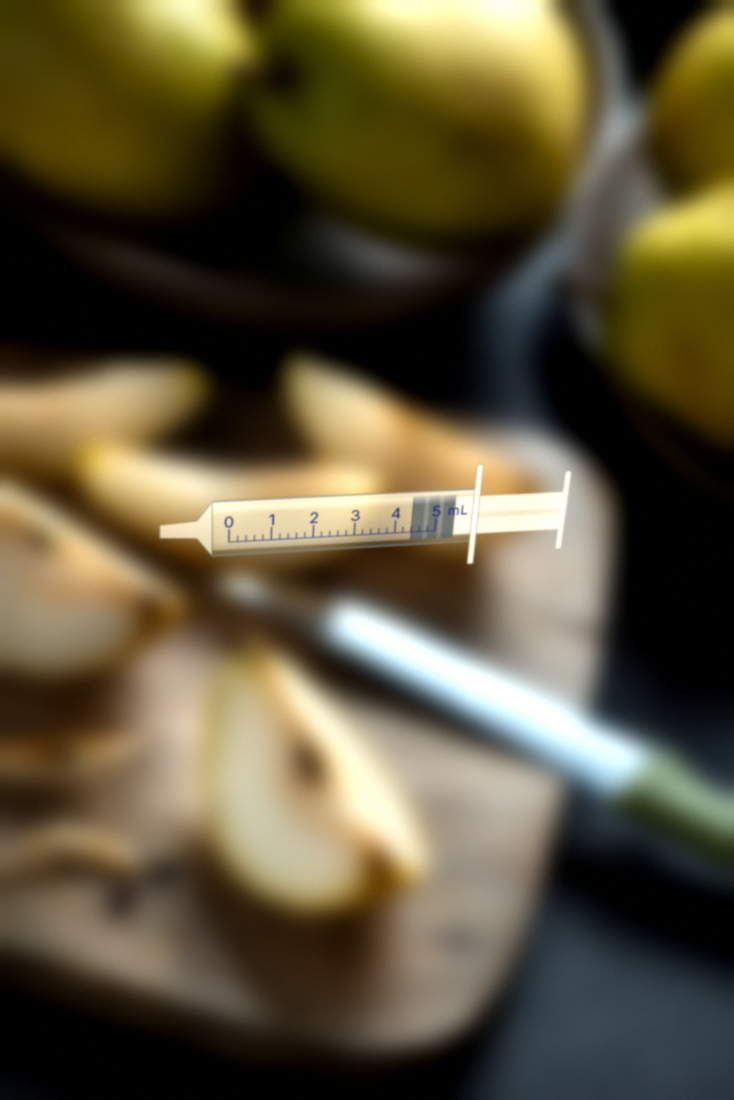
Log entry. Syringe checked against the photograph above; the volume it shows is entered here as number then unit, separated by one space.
4.4 mL
